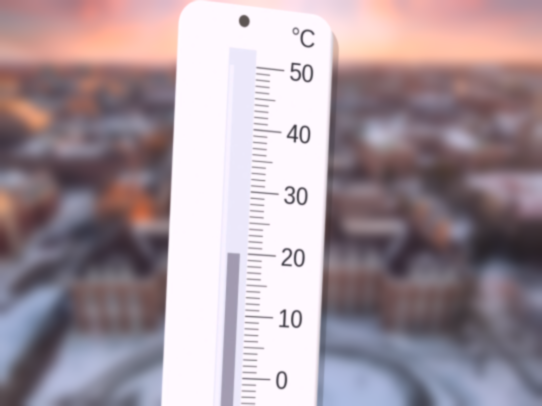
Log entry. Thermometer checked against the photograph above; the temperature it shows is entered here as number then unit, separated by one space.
20 °C
